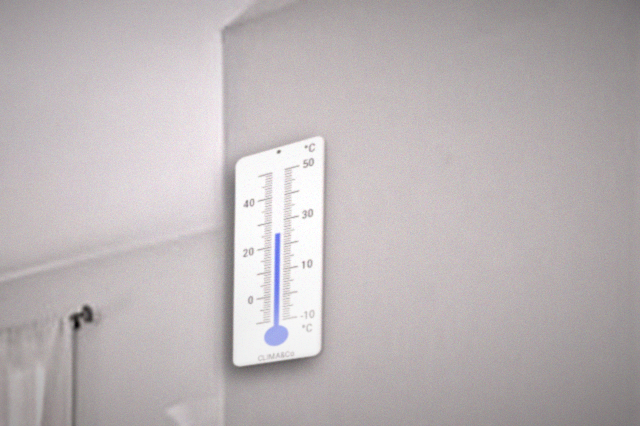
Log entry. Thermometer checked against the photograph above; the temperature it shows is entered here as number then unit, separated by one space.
25 °C
